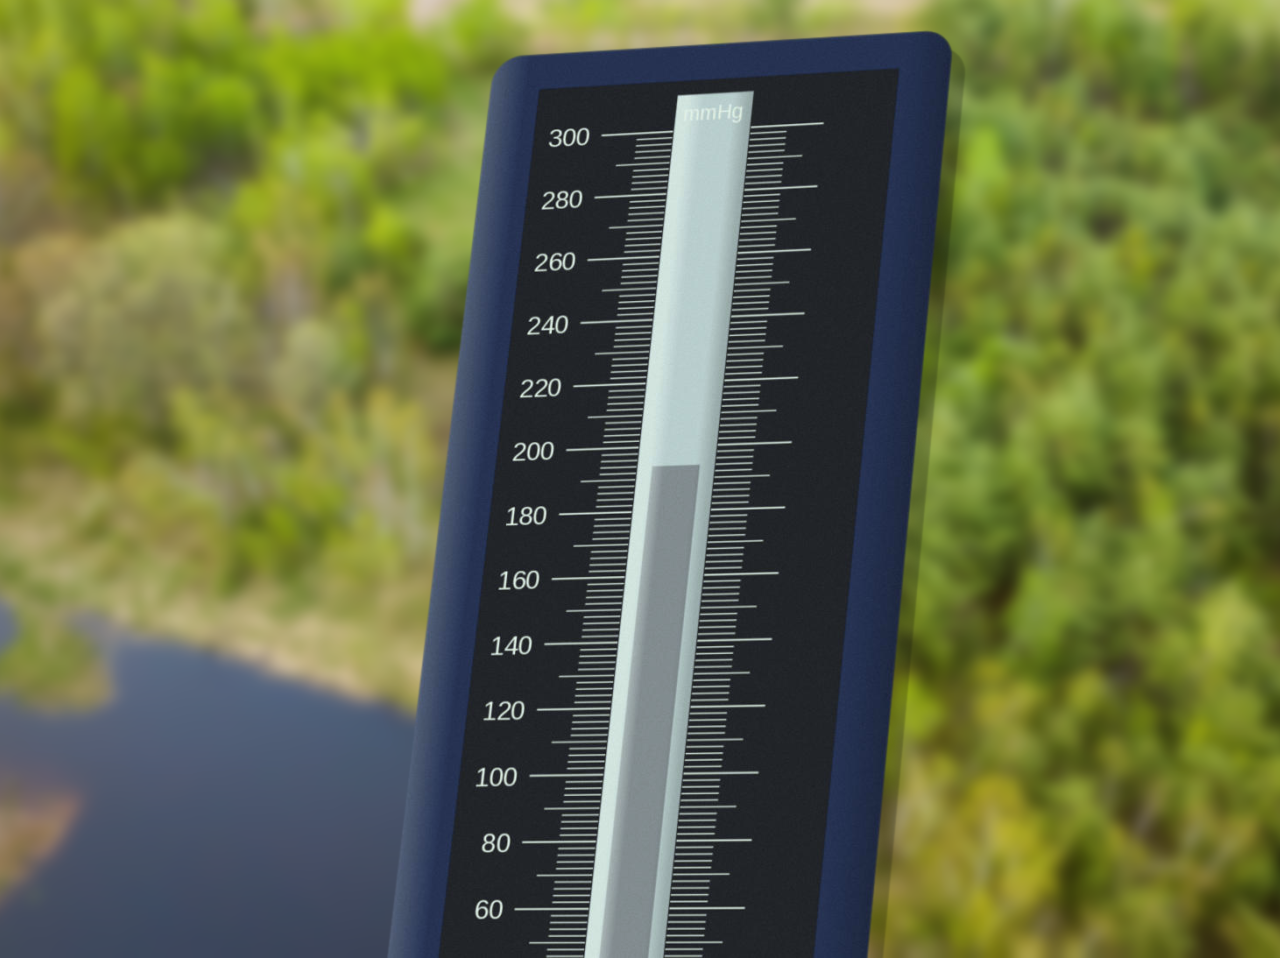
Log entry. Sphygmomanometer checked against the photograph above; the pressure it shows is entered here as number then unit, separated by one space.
194 mmHg
